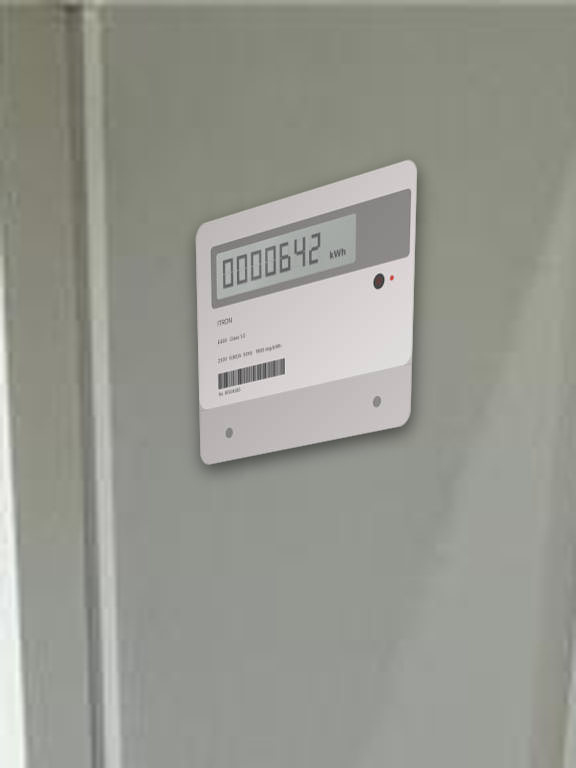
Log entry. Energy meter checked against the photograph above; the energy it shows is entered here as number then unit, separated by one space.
642 kWh
